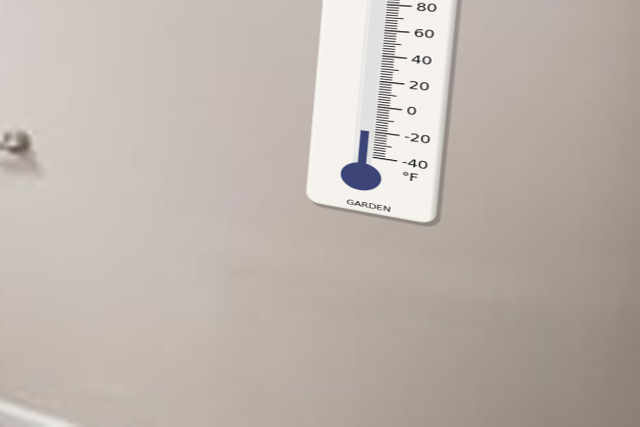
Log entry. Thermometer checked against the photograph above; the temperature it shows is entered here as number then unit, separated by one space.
-20 °F
